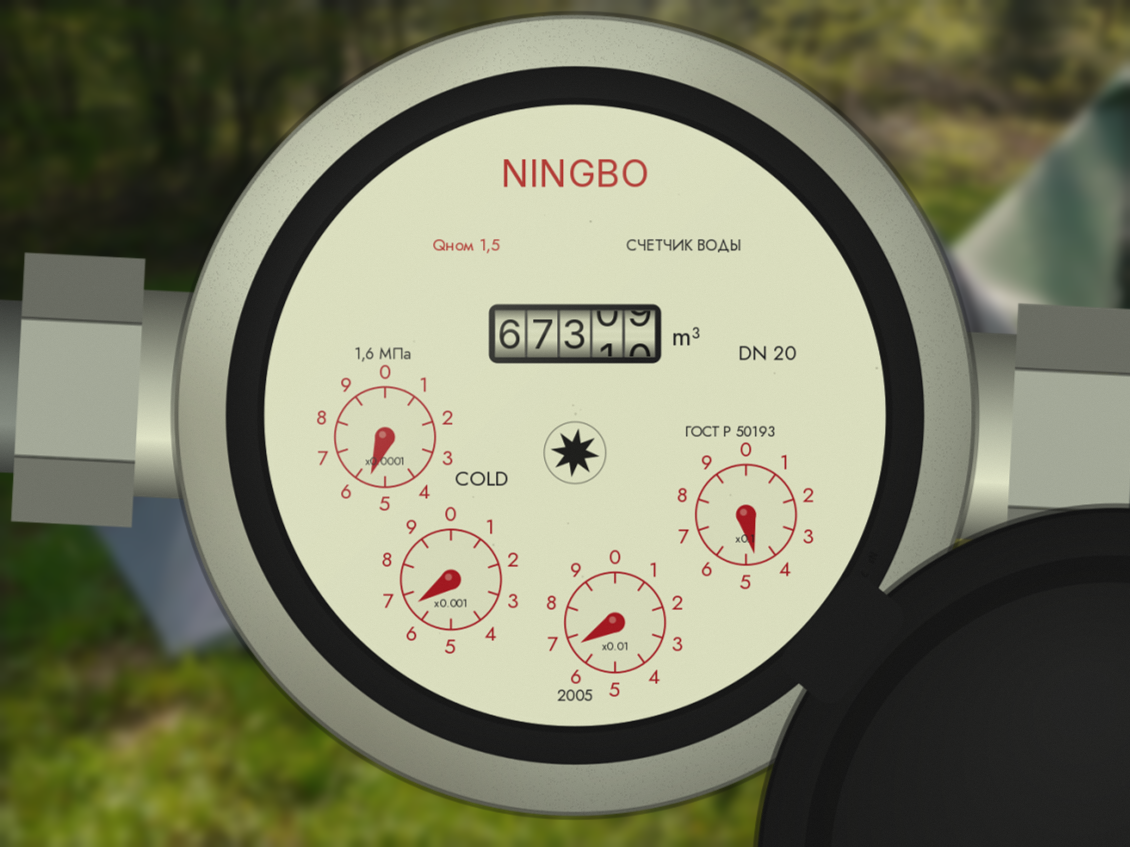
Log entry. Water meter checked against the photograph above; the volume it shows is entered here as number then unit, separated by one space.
67309.4665 m³
